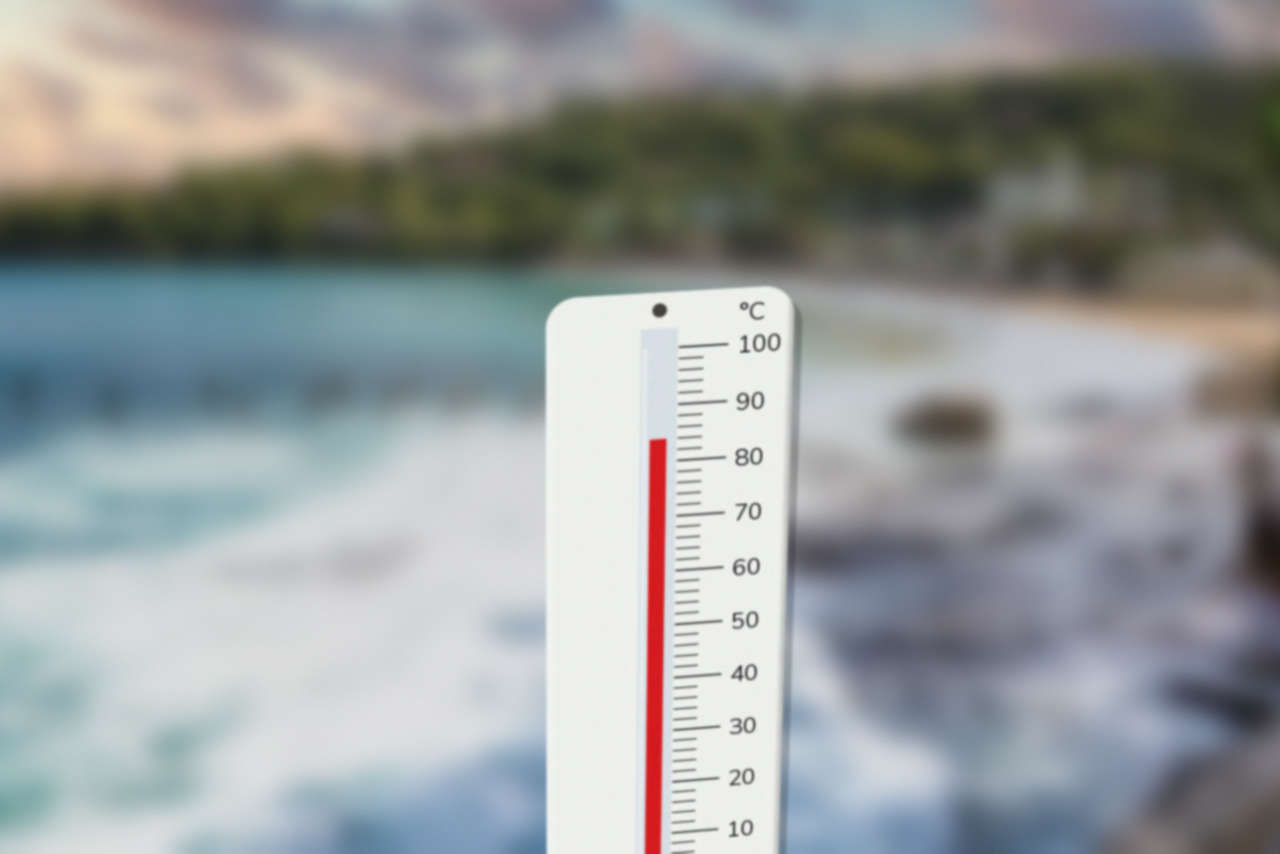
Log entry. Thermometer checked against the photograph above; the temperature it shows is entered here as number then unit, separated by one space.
84 °C
